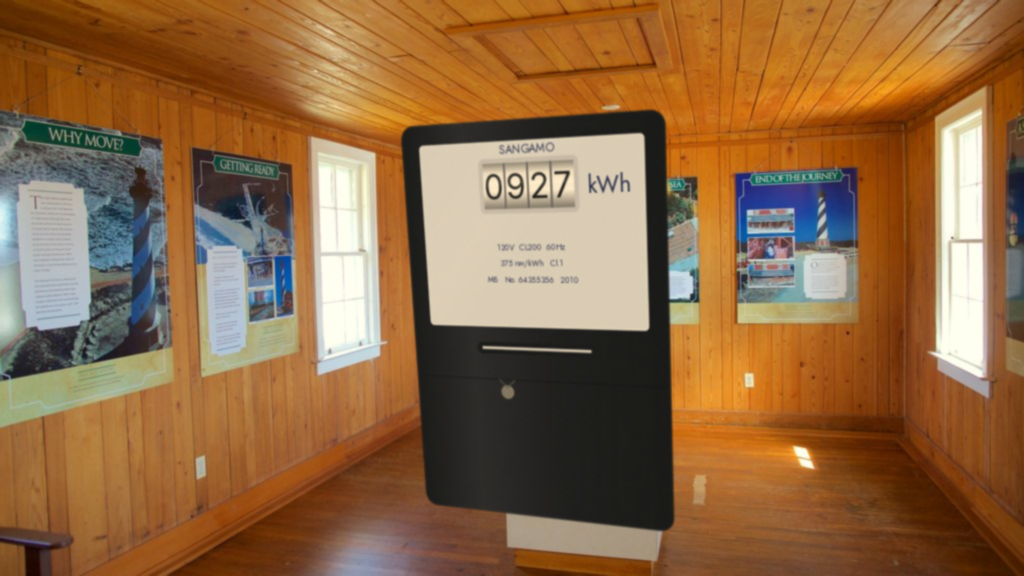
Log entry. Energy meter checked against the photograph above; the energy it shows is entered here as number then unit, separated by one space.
927 kWh
